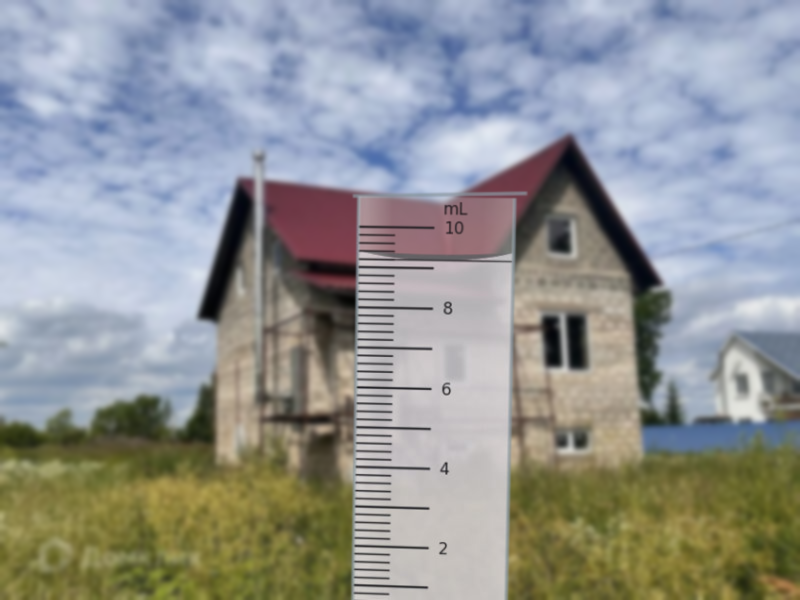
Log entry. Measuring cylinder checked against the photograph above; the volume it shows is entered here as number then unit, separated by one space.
9.2 mL
